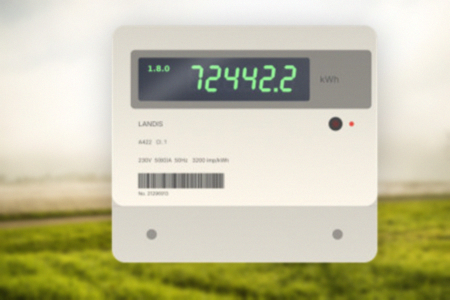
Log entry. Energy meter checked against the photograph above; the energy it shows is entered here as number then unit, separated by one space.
72442.2 kWh
